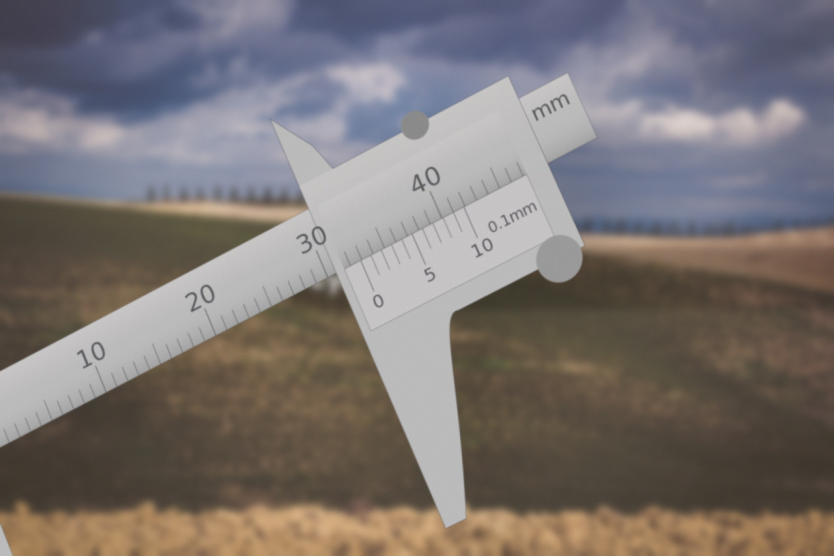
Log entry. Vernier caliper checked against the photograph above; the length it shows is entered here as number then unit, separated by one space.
32.9 mm
